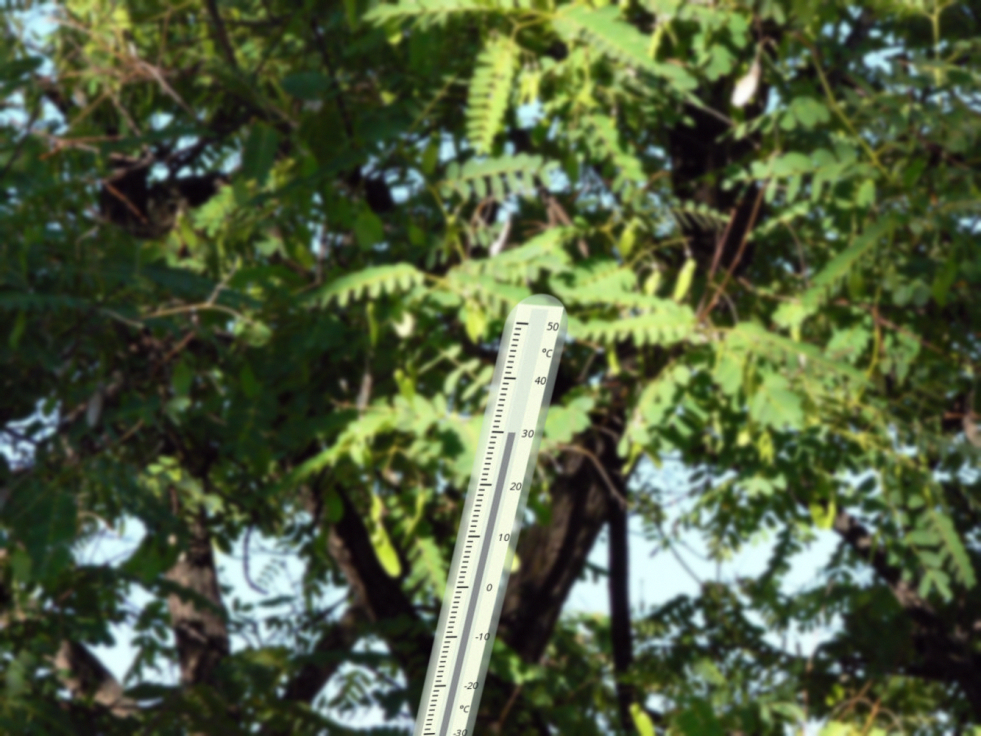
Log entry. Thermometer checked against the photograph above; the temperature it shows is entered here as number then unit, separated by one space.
30 °C
